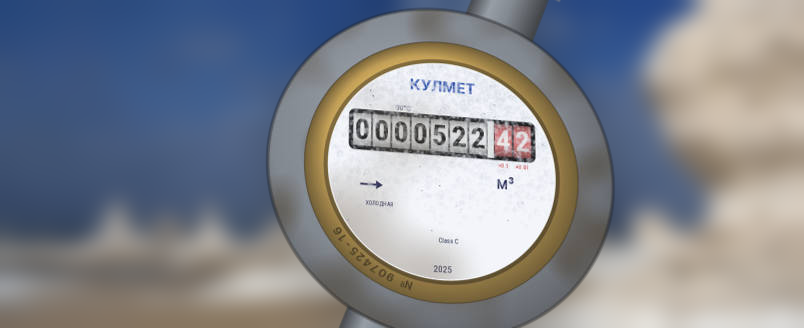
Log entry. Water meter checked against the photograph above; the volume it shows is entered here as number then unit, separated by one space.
522.42 m³
